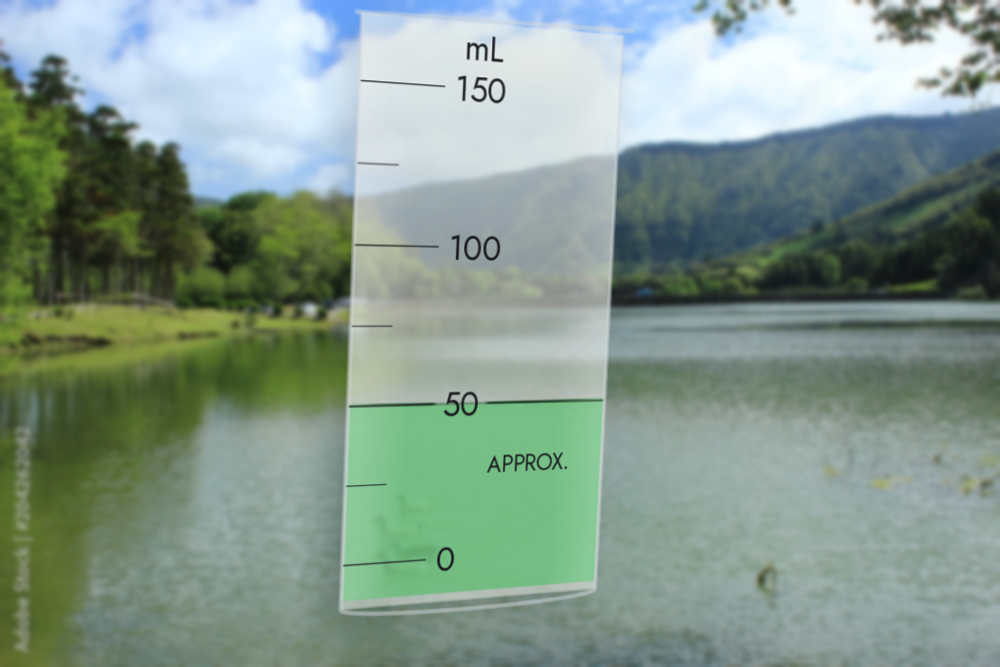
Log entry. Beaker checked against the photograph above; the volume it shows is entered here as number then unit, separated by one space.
50 mL
